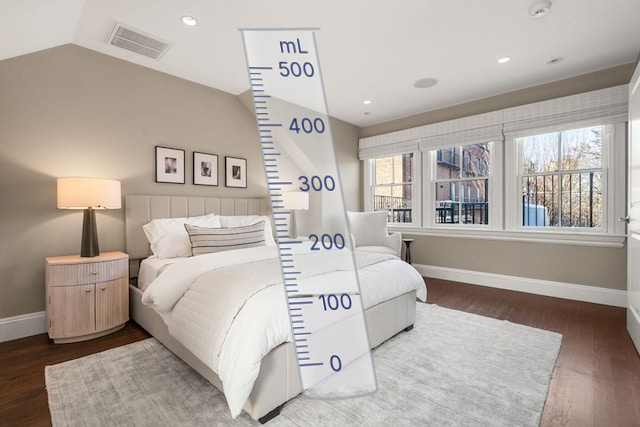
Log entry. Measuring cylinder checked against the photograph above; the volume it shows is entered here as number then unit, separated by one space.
110 mL
